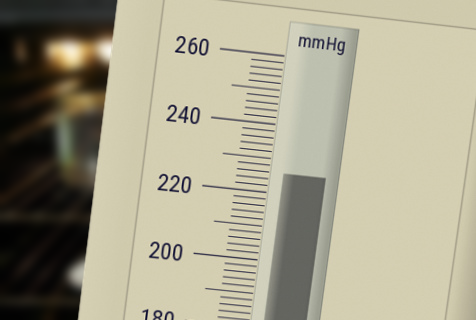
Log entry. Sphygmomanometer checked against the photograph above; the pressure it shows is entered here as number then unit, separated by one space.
226 mmHg
